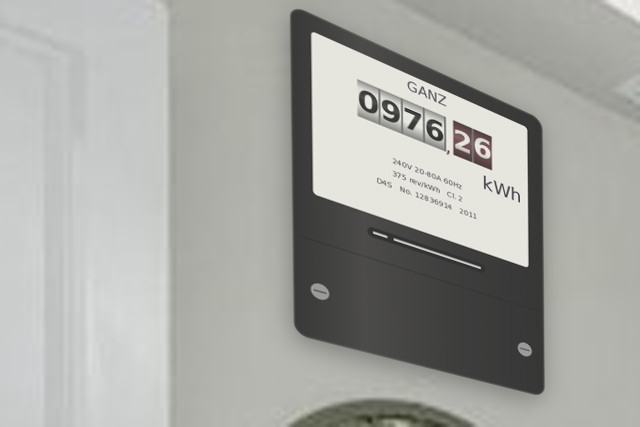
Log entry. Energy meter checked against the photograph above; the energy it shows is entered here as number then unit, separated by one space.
976.26 kWh
